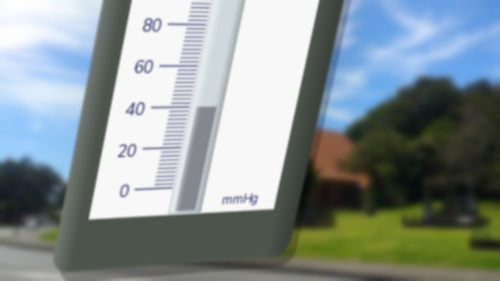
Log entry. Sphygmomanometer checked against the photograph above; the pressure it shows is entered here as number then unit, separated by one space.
40 mmHg
